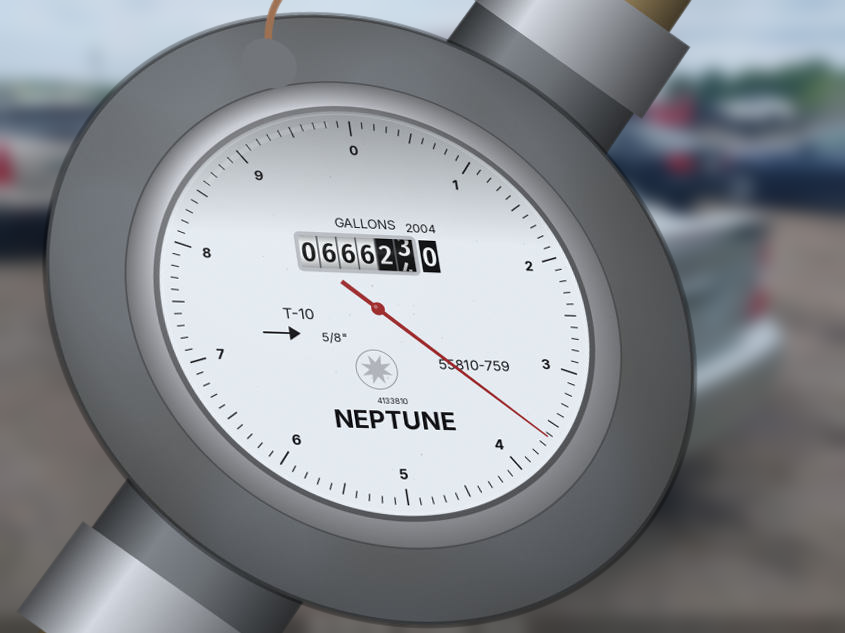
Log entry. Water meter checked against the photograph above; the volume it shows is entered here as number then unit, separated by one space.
666233.6 gal
